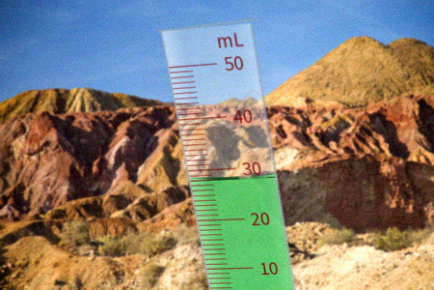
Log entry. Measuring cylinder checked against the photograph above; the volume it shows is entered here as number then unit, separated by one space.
28 mL
